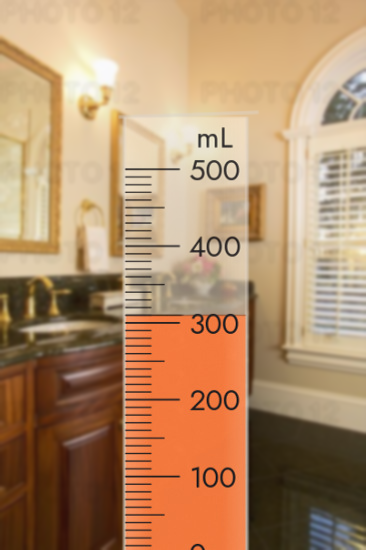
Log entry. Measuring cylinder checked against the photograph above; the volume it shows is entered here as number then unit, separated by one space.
310 mL
